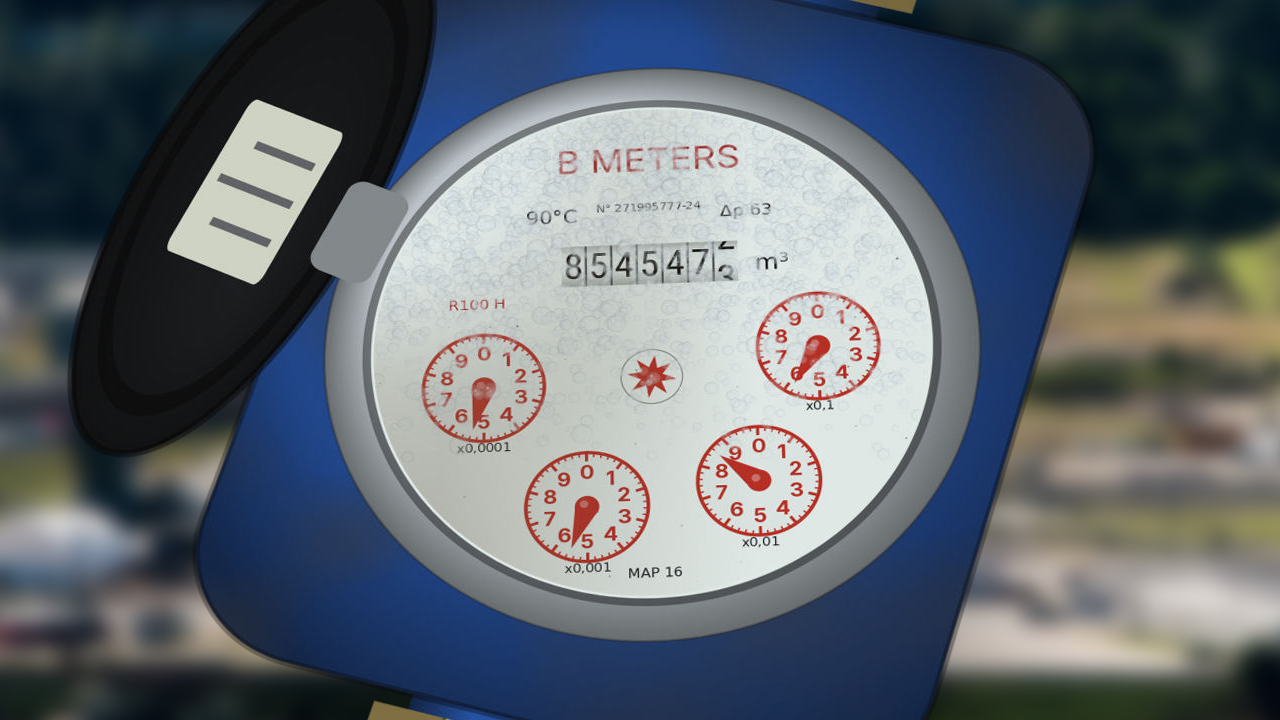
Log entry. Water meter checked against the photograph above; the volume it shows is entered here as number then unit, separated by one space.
8545472.5855 m³
